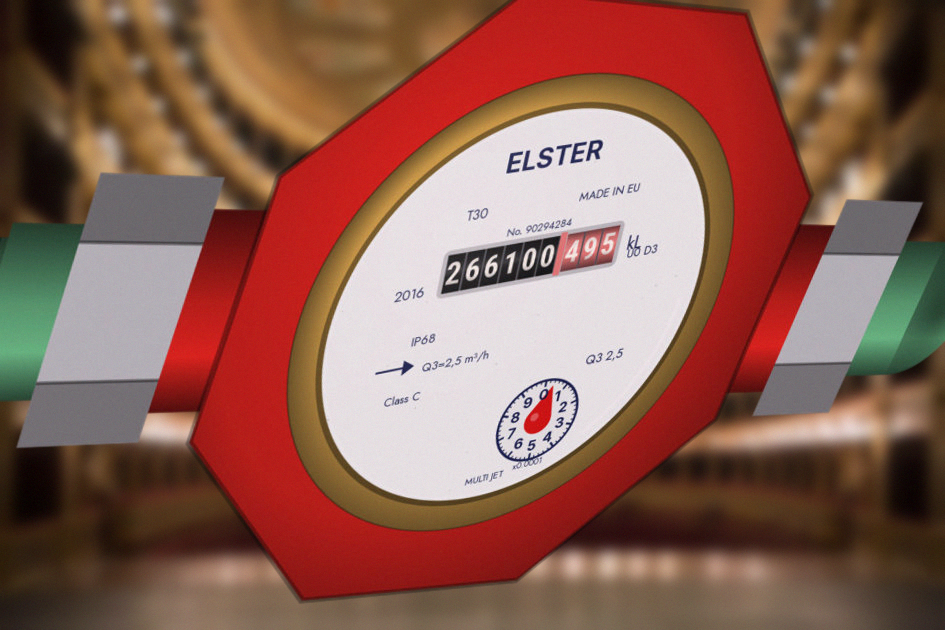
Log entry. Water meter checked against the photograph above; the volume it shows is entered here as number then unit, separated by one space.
266100.4950 kL
